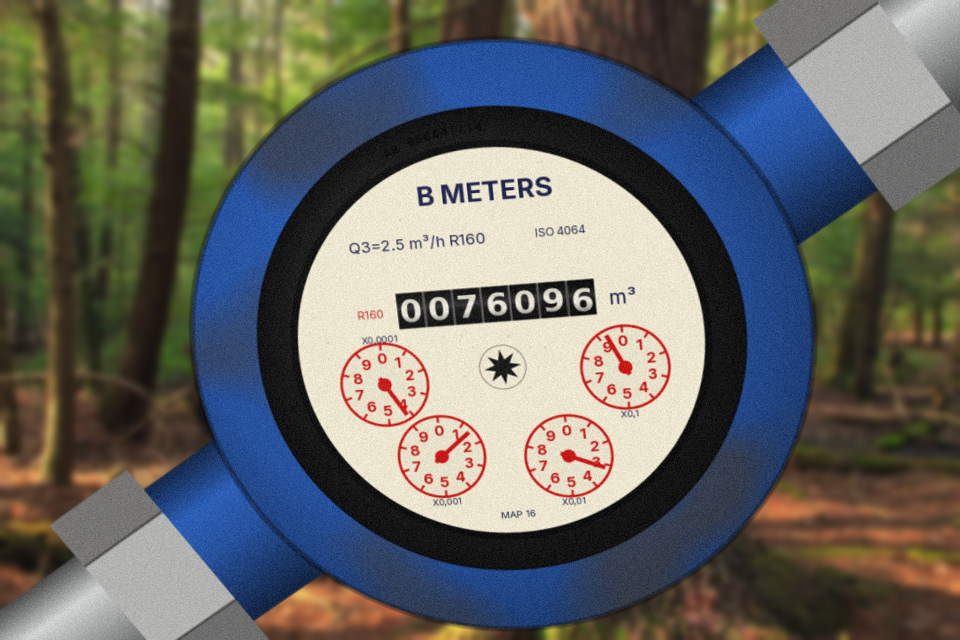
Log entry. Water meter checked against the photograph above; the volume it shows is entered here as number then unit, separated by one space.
76095.9314 m³
